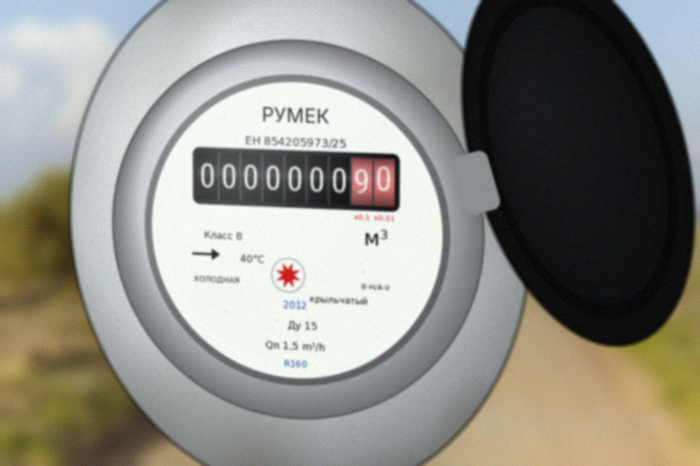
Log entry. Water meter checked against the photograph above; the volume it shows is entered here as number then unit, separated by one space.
0.90 m³
